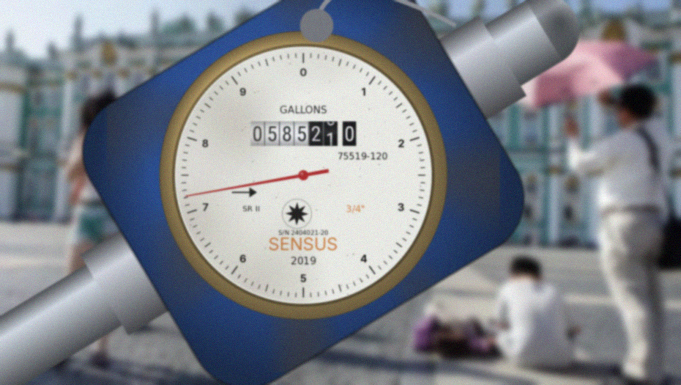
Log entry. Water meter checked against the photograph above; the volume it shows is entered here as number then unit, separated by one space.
585207.2 gal
